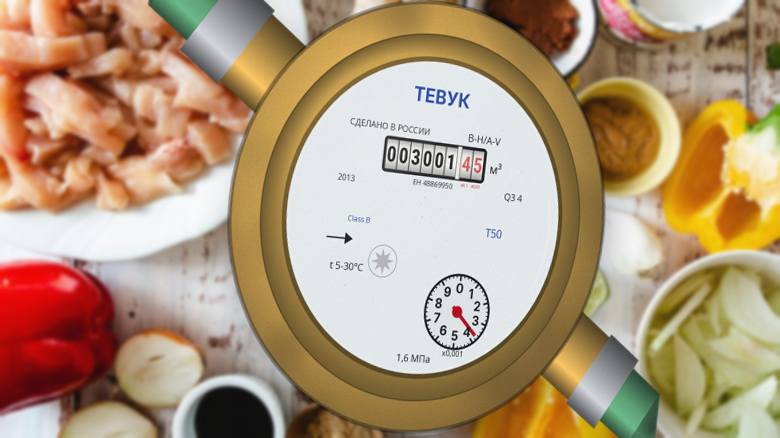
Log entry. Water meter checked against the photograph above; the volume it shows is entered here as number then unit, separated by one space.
3001.453 m³
